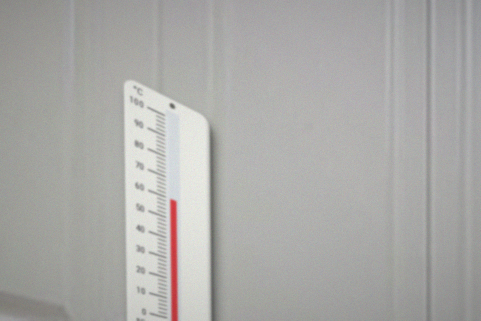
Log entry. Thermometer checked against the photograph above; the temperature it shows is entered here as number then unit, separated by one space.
60 °C
